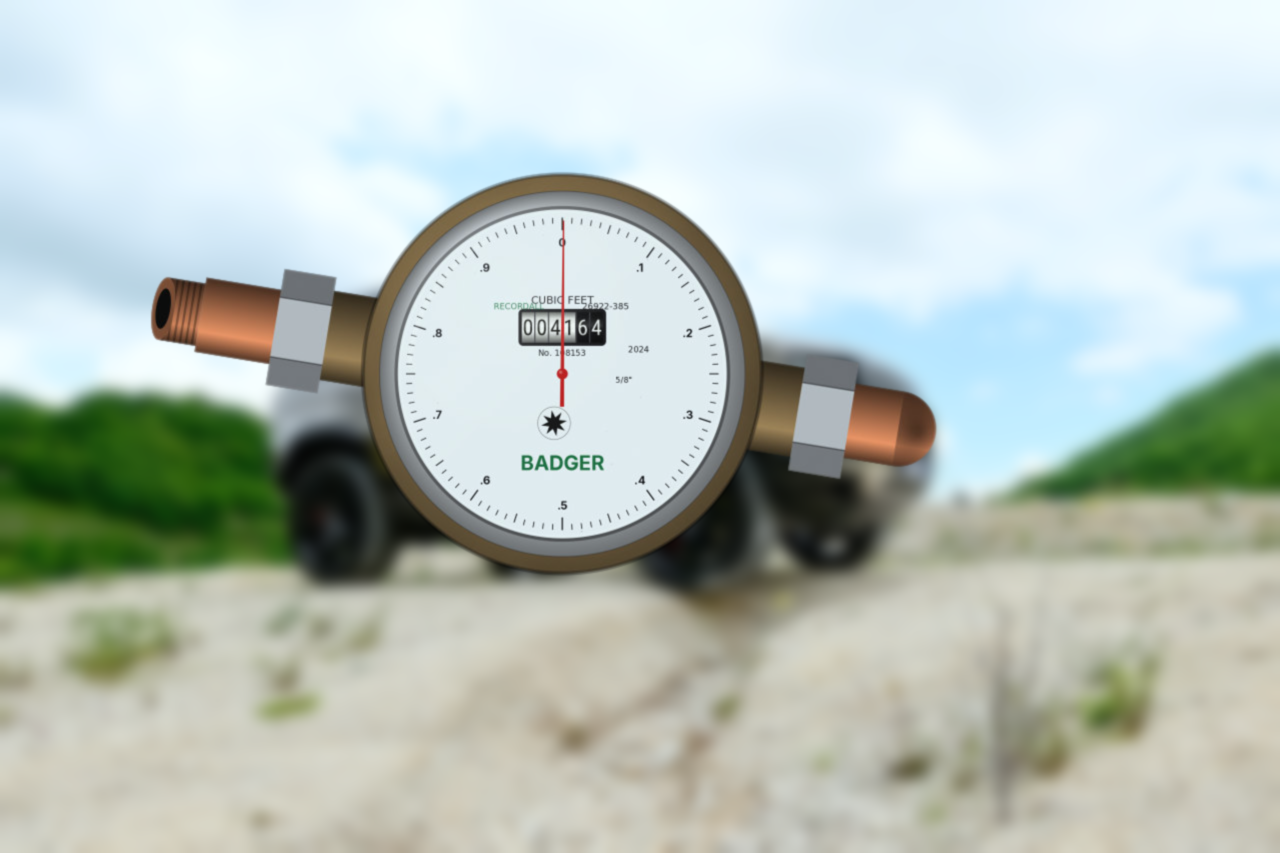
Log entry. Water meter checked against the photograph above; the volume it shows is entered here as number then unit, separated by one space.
4164.00 ft³
